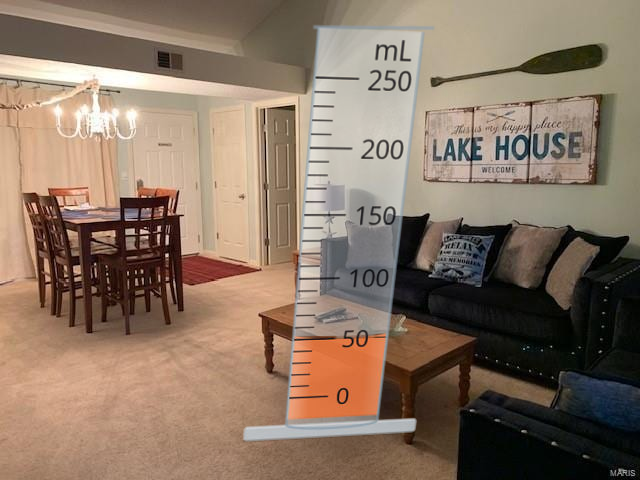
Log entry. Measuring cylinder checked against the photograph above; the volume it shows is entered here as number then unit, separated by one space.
50 mL
